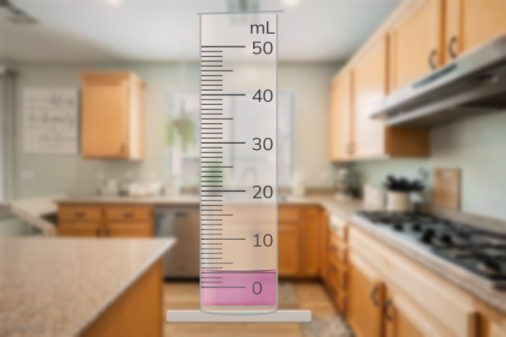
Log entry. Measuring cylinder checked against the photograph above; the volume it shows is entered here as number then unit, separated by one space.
3 mL
